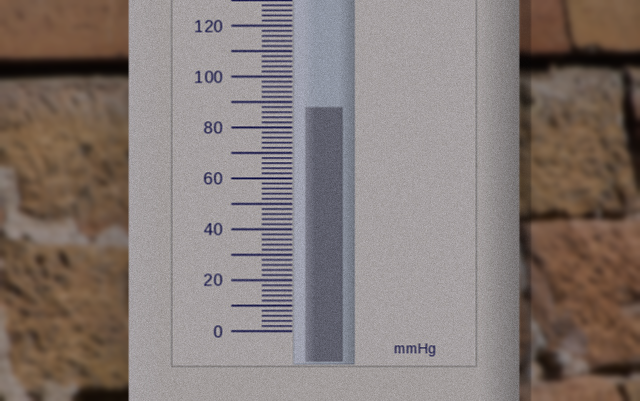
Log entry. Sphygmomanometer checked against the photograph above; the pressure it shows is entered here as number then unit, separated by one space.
88 mmHg
